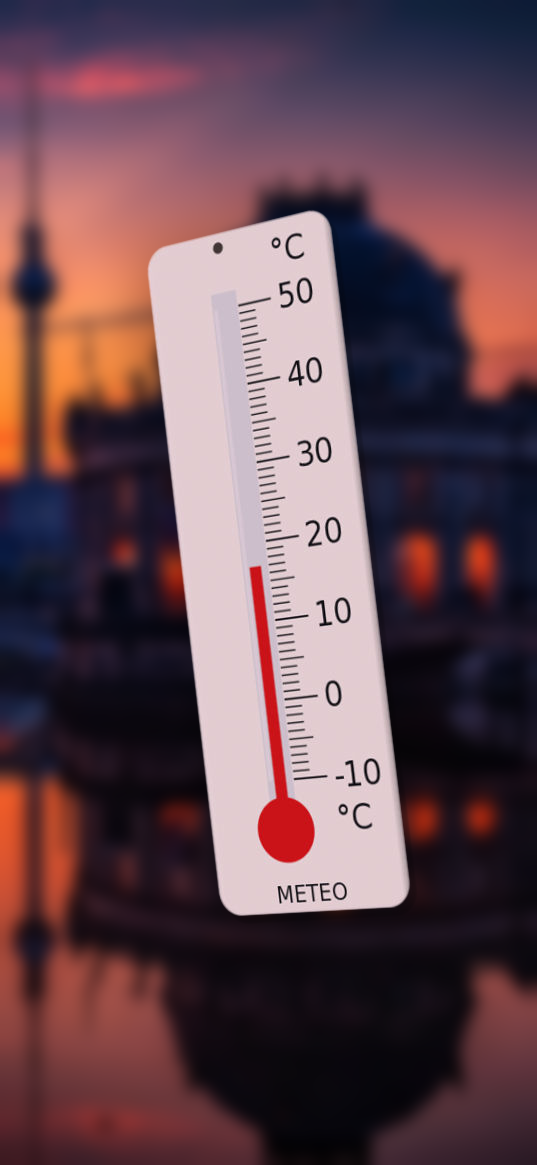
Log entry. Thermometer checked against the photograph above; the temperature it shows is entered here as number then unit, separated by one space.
17 °C
